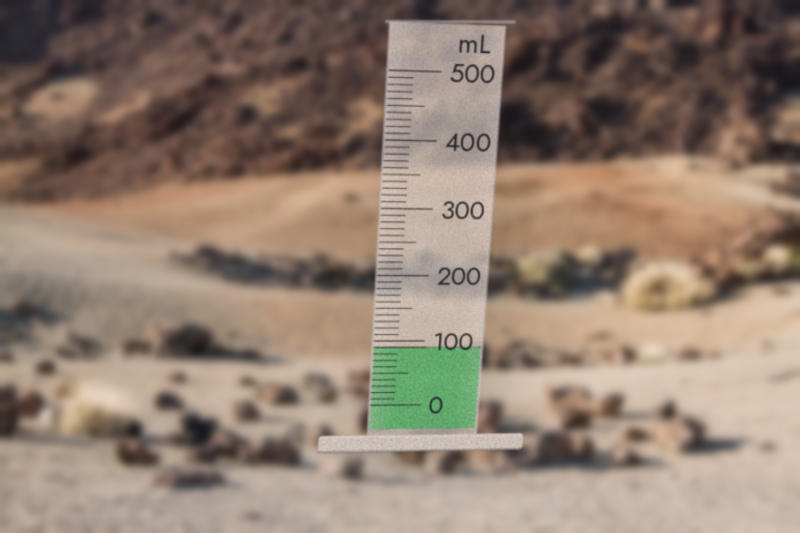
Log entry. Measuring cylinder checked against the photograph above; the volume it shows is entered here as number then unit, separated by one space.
90 mL
